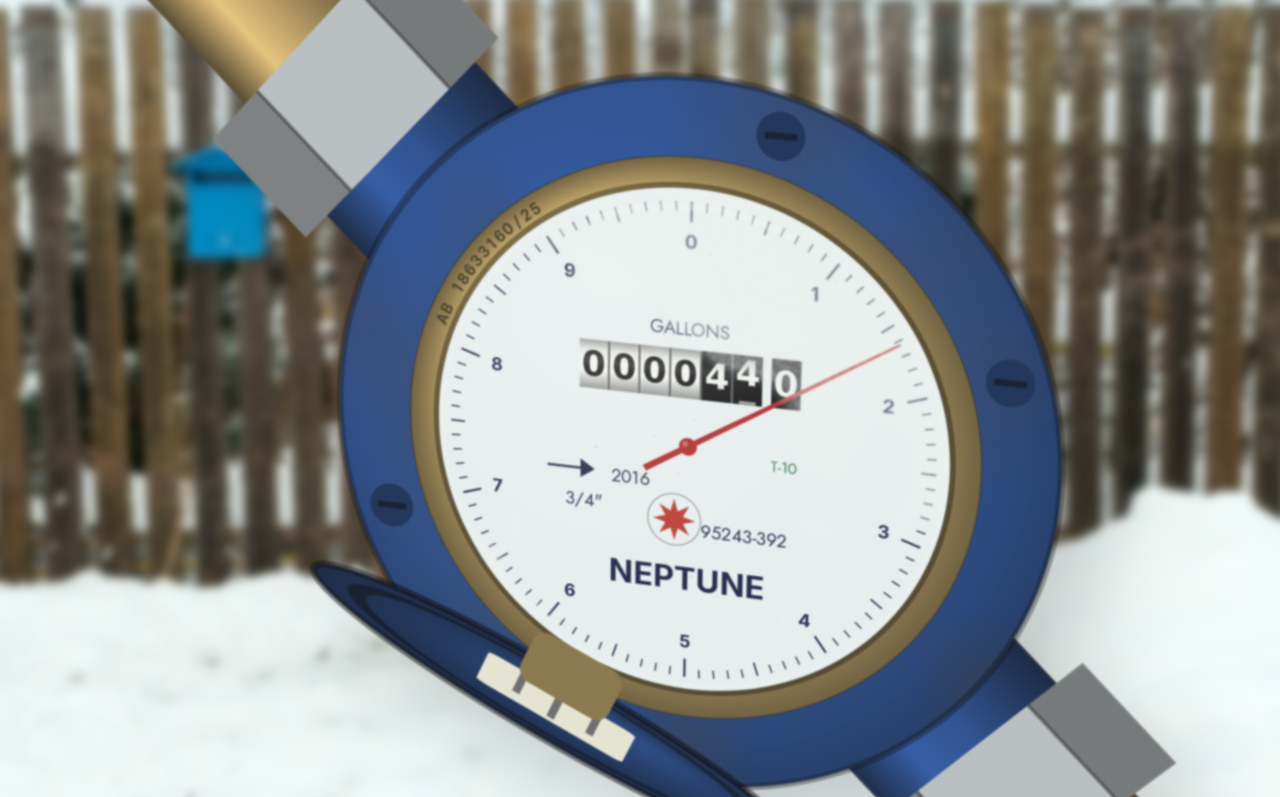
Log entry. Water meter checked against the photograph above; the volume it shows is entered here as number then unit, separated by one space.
441.6 gal
